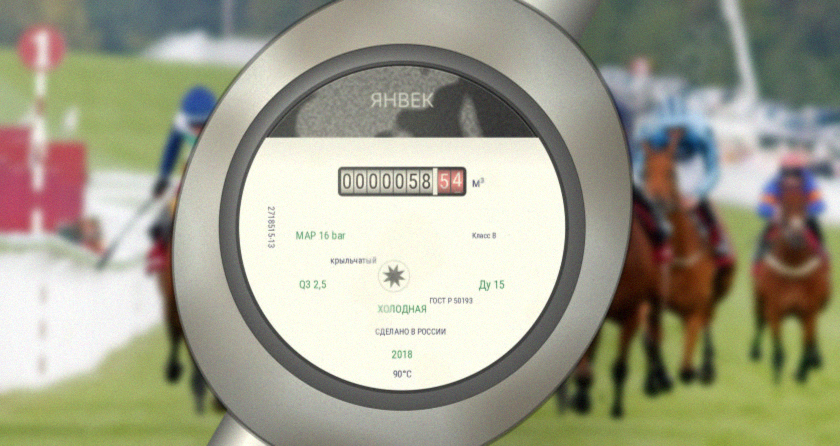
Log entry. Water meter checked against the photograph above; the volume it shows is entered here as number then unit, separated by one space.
58.54 m³
